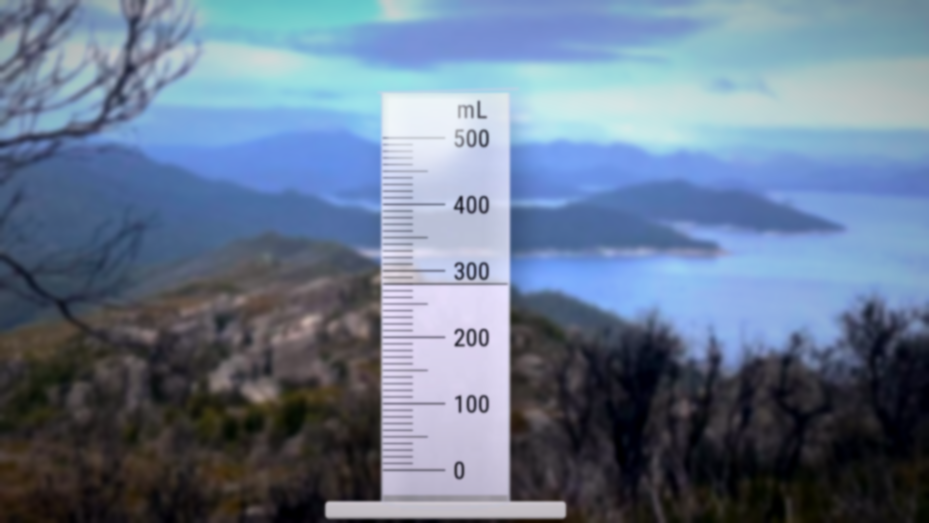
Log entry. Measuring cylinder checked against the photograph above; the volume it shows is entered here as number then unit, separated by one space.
280 mL
